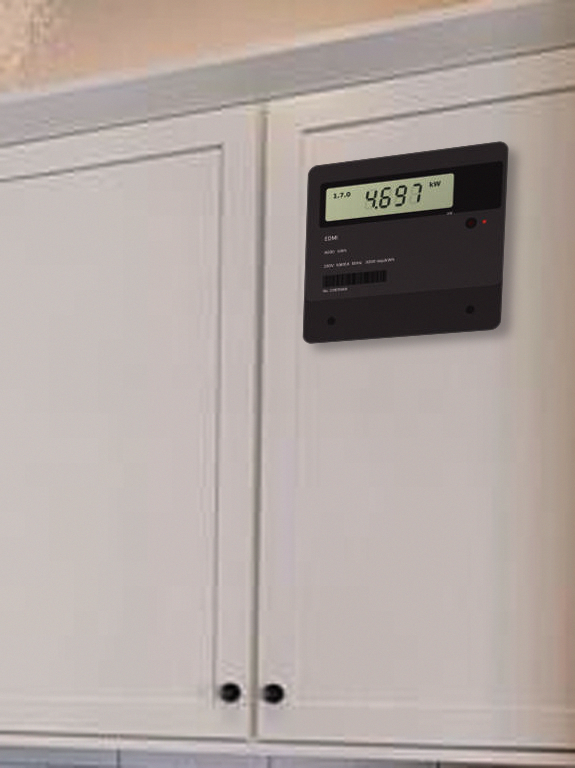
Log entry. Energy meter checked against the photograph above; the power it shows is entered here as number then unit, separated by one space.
4.697 kW
